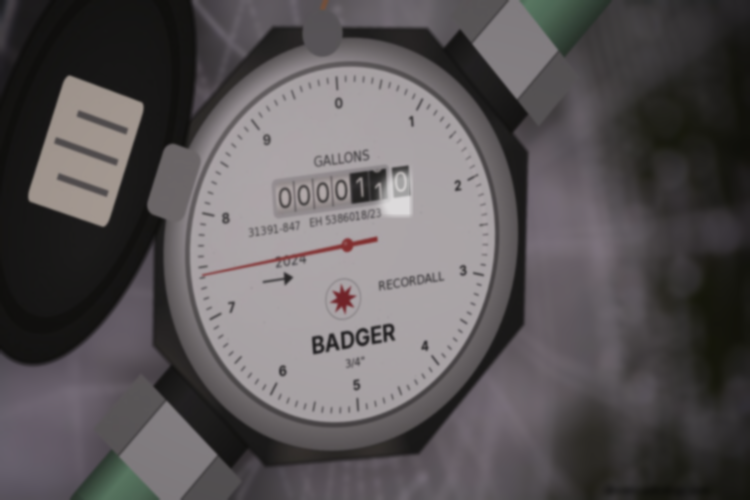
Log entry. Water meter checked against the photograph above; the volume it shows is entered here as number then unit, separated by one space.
107.4 gal
